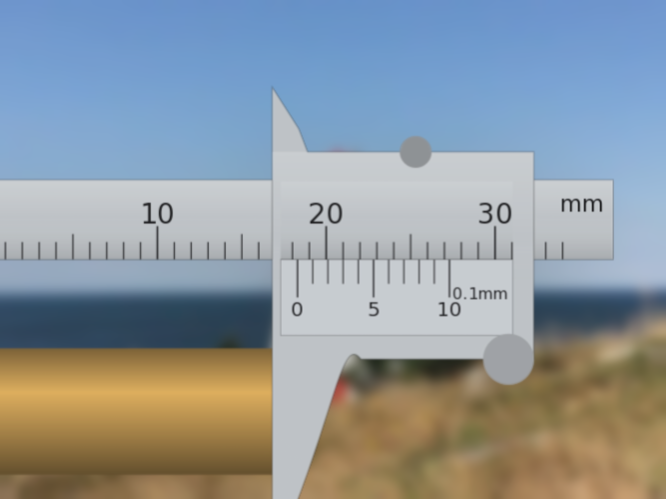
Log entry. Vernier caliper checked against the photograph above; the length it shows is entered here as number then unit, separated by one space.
18.3 mm
